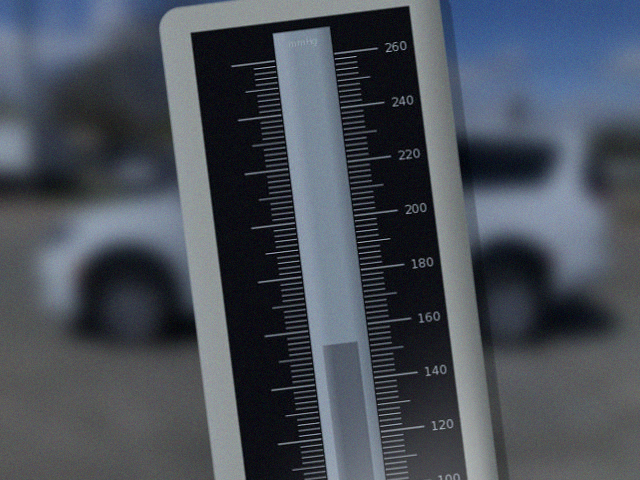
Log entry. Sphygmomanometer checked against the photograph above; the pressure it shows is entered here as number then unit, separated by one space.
154 mmHg
